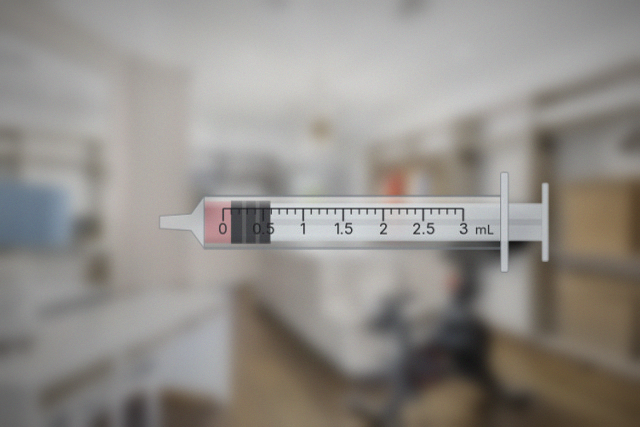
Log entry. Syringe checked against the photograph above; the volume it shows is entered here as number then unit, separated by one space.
0.1 mL
